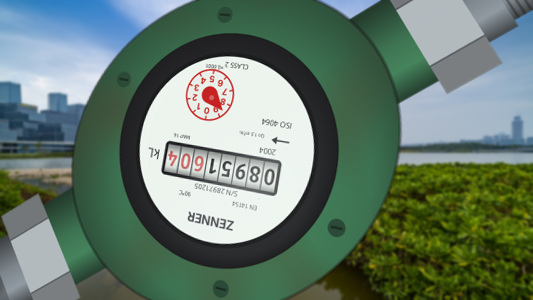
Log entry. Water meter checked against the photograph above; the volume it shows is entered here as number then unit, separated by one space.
8951.6048 kL
